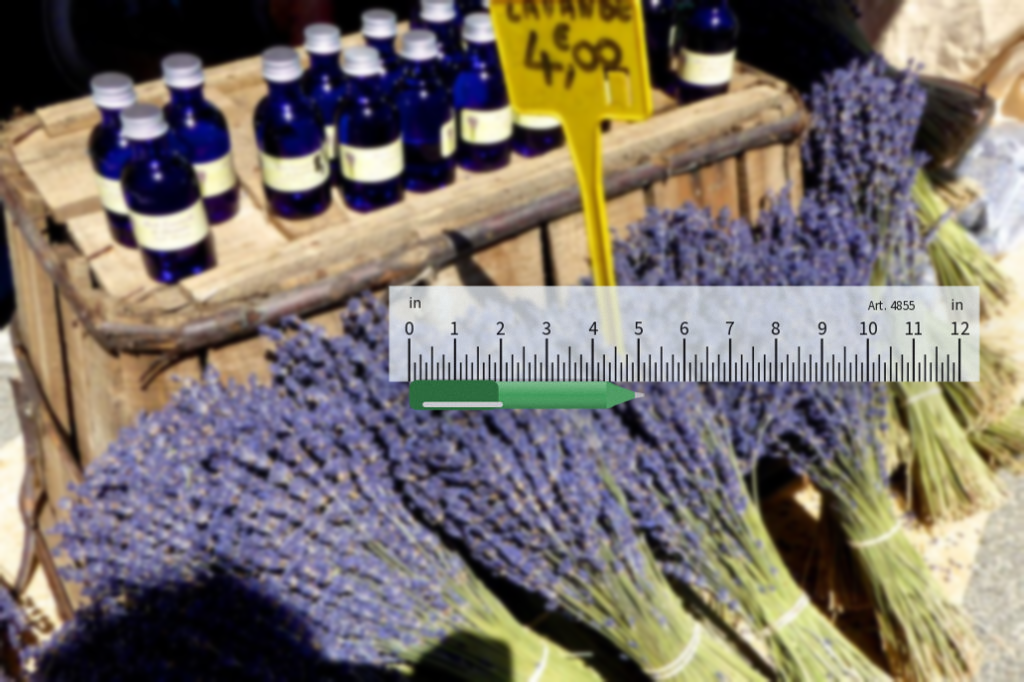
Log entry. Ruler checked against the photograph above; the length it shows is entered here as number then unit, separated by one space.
5.125 in
